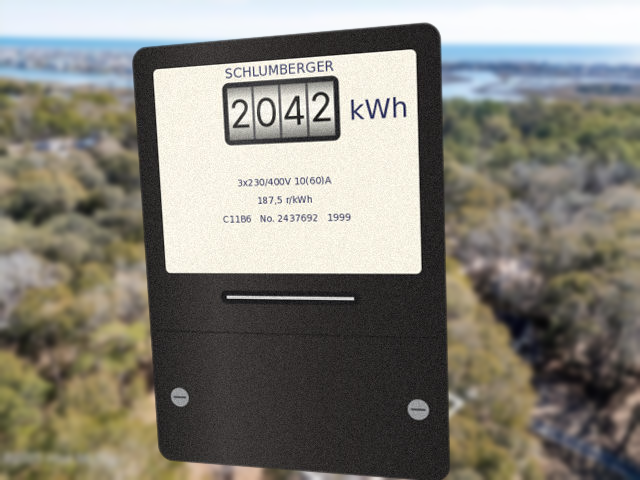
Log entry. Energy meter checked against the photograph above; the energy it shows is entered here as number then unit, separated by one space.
2042 kWh
